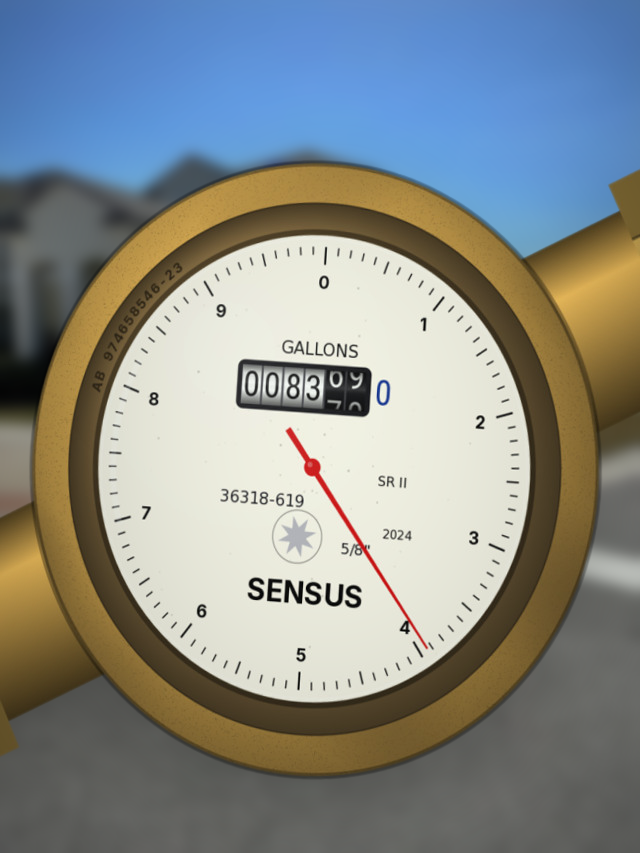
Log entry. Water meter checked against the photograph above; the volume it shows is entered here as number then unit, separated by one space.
83693.9 gal
